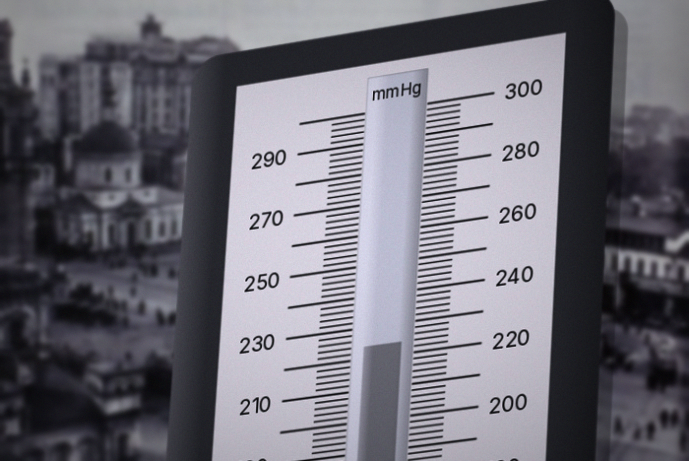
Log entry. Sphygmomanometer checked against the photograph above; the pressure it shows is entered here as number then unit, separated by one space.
224 mmHg
